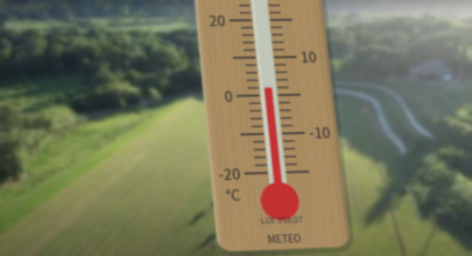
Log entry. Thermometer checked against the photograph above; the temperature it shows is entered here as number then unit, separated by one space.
2 °C
